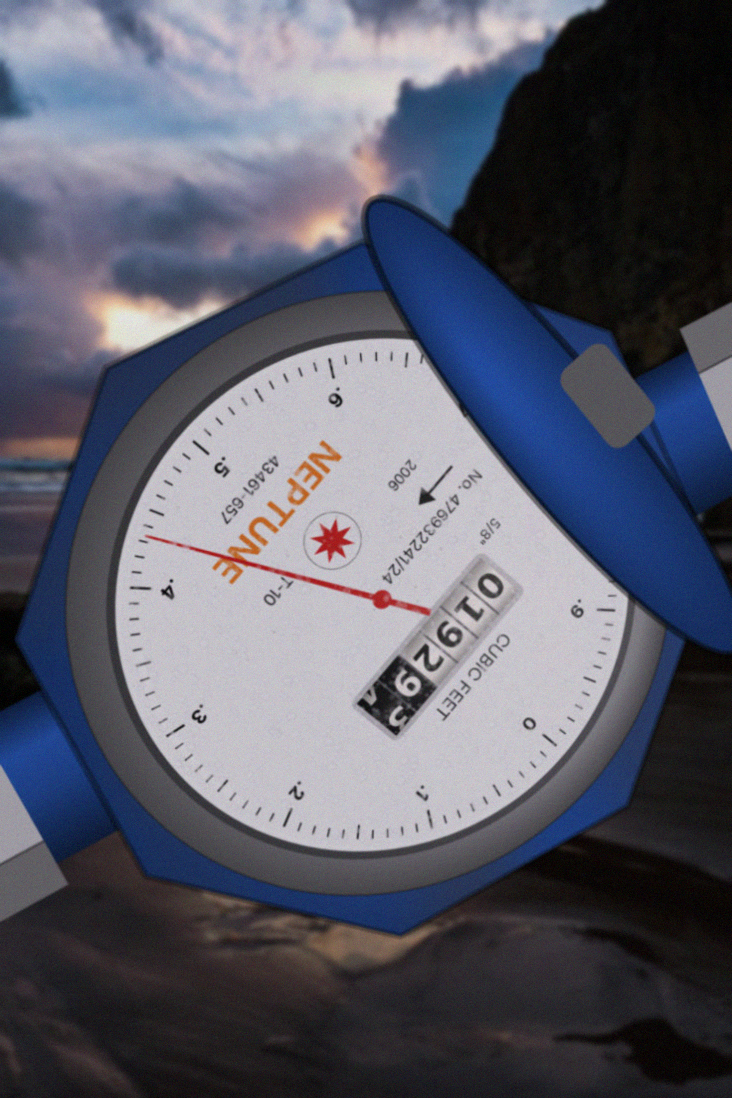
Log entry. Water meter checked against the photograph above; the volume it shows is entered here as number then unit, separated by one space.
19293.43 ft³
